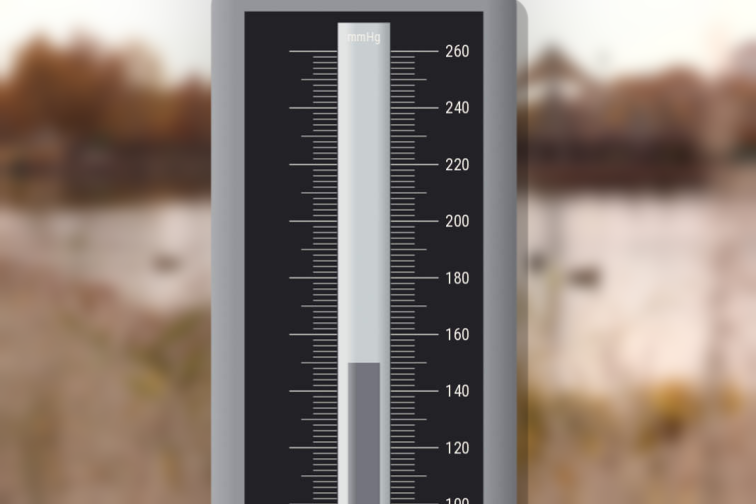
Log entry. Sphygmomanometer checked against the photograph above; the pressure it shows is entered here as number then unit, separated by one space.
150 mmHg
